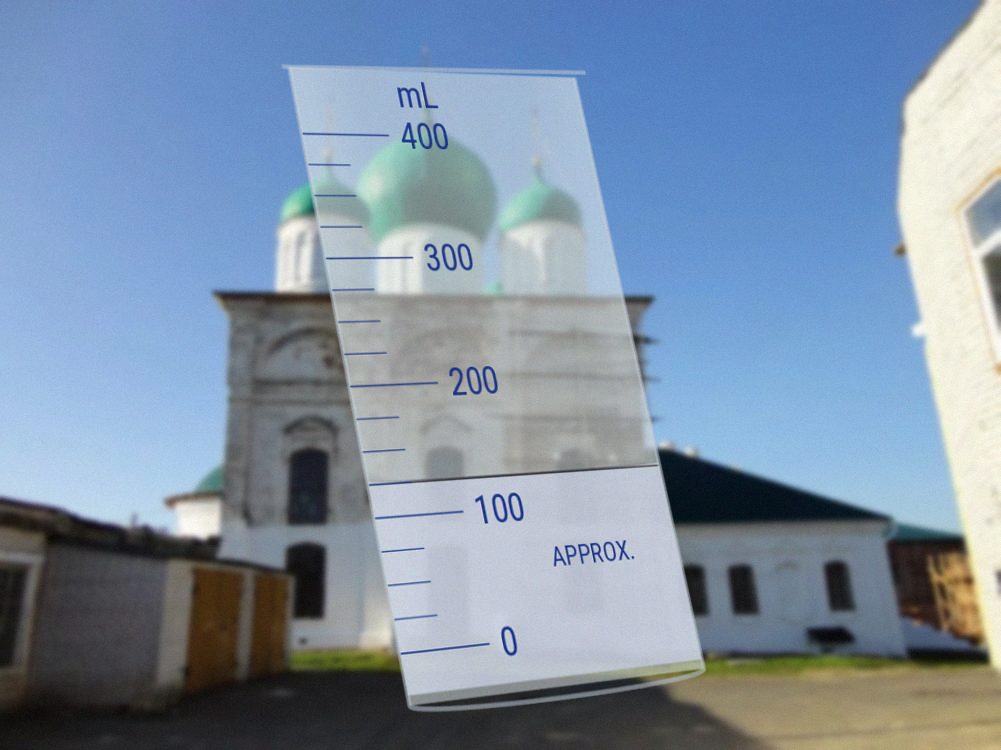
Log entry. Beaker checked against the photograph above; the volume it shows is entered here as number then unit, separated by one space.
125 mL
